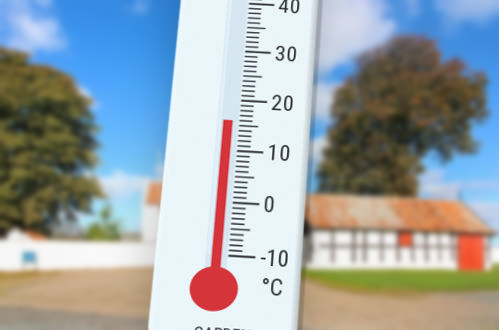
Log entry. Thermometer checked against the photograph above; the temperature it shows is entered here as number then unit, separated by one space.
16 °C
